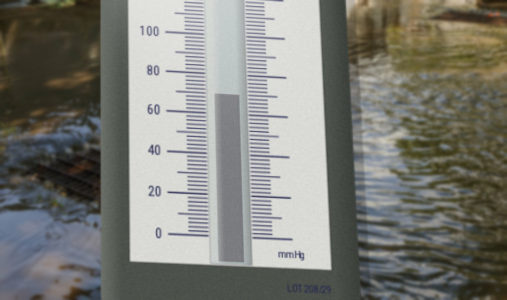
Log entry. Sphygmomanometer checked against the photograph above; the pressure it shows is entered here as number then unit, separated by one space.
70 mmHg
